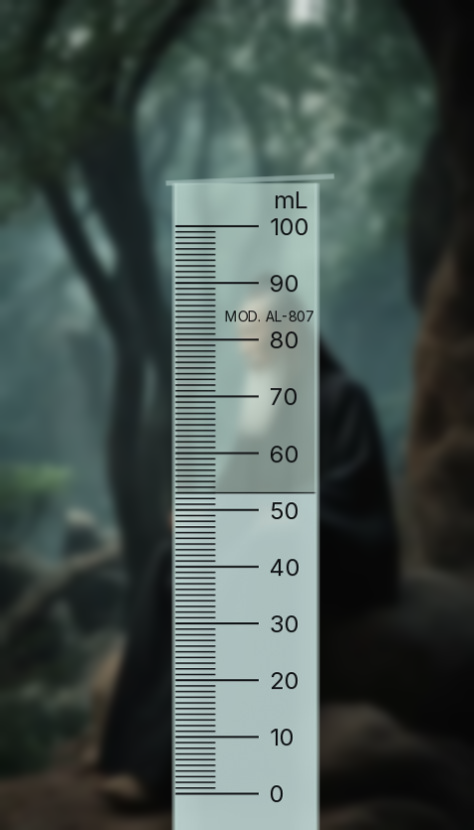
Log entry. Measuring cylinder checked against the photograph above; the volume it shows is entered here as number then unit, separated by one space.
53 mL
